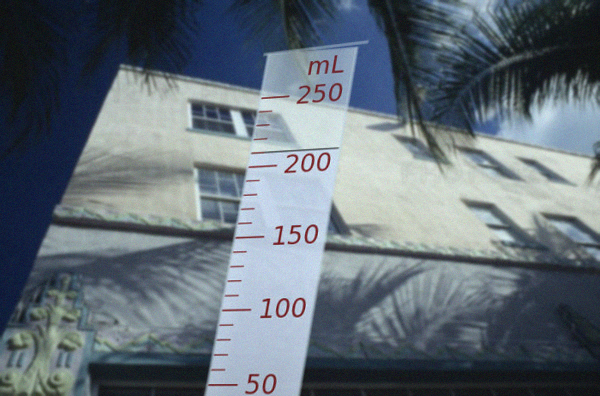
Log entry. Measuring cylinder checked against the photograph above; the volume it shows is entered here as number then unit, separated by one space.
210 mL
